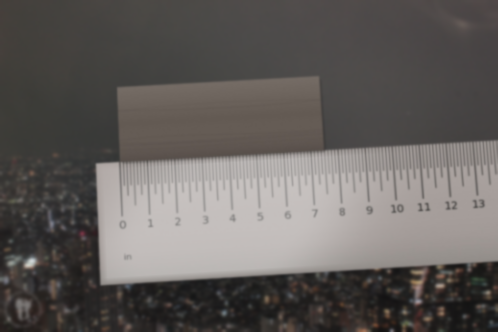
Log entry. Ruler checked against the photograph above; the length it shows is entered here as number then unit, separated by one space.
7.5 in
